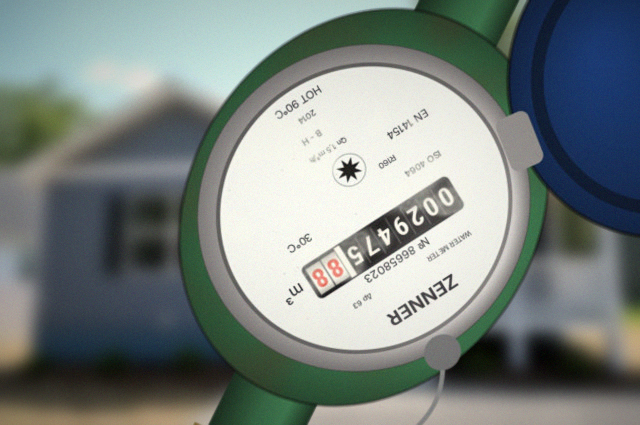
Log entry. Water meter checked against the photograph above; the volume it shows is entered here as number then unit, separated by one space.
29475.88 m³
